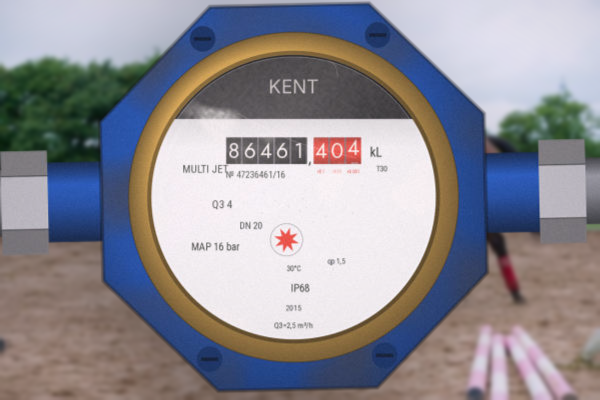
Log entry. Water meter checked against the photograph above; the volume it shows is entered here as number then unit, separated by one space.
86461.404 kL
